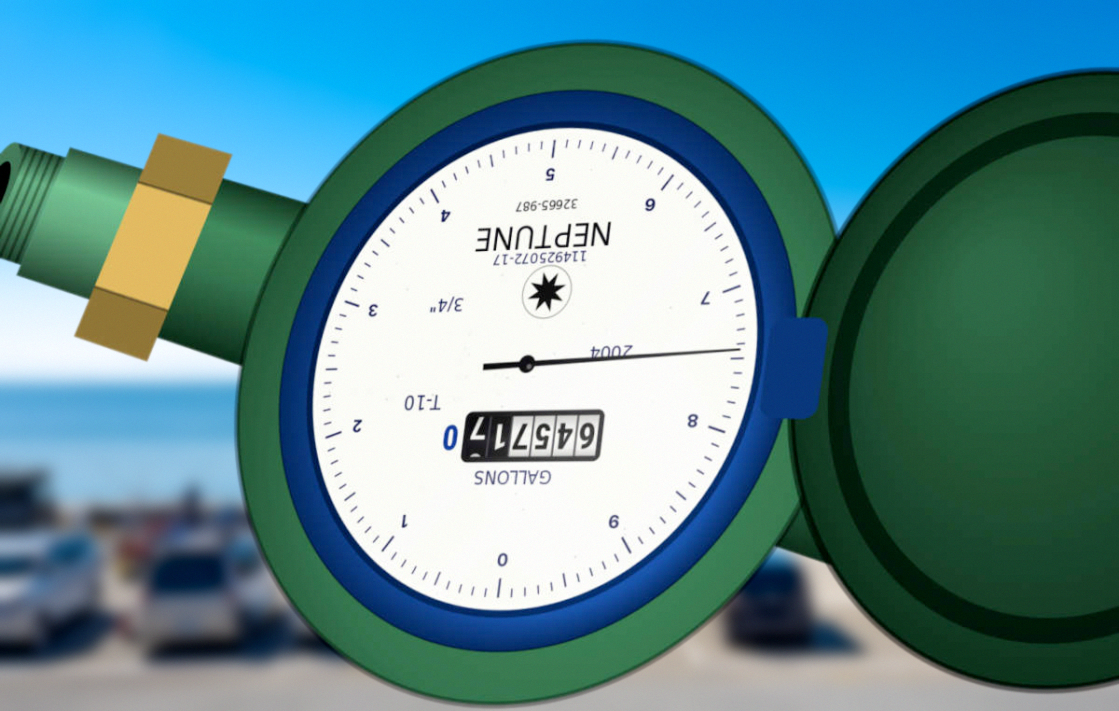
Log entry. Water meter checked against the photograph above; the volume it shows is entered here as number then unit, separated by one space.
6457167.4 gal
